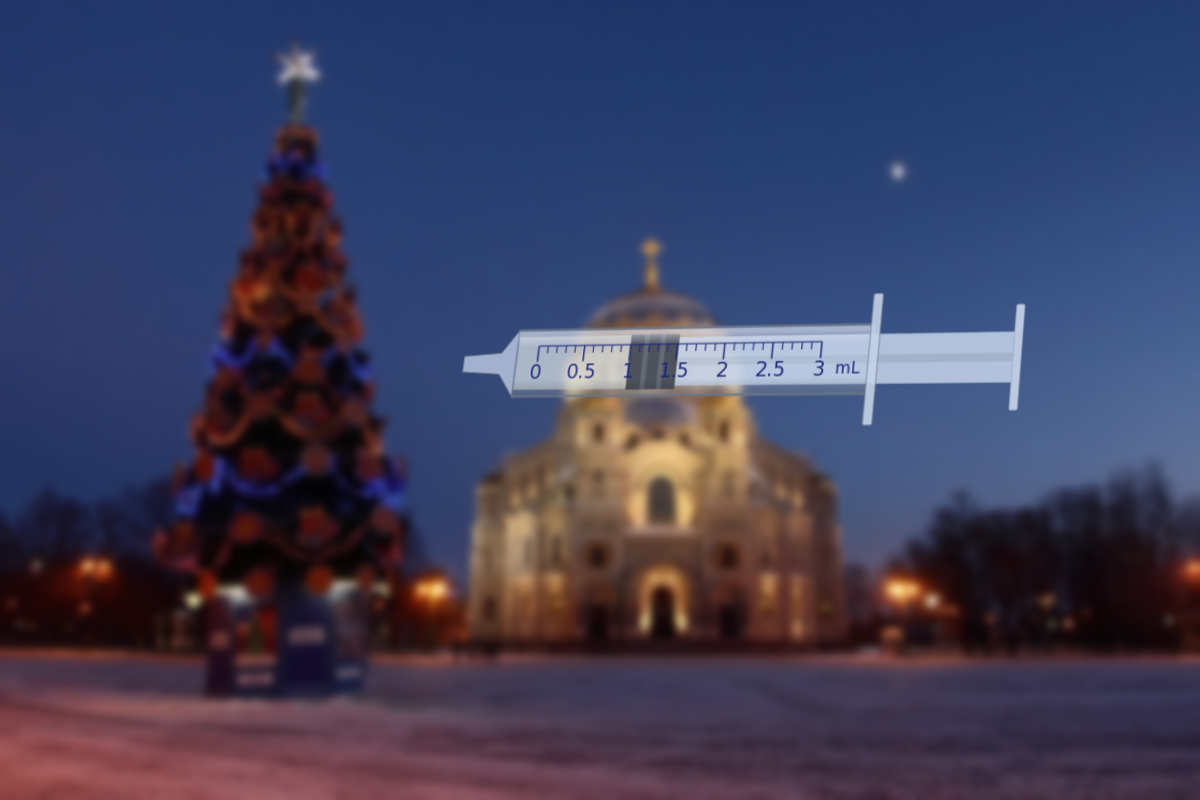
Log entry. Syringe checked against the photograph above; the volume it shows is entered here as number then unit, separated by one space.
1 mL
